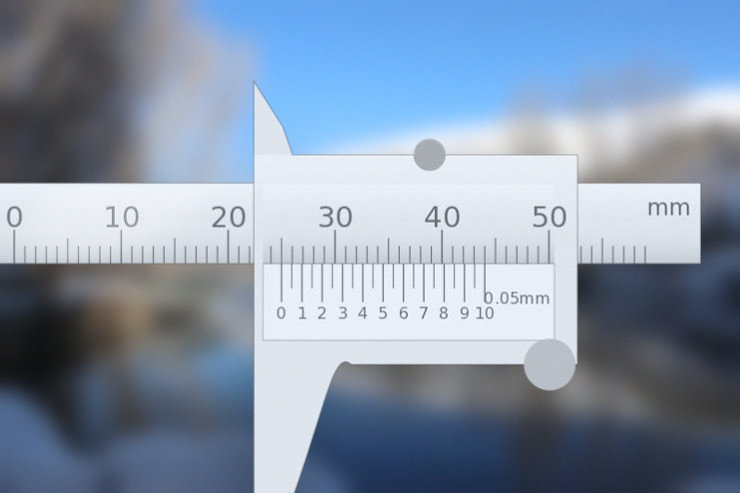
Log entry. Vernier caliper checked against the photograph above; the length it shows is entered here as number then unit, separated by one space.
25.0 mm
